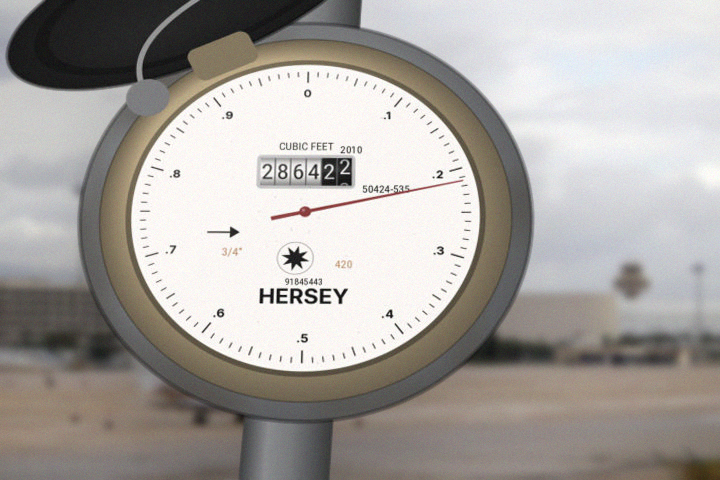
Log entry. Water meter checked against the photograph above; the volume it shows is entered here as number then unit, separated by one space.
286422.21 ft³
